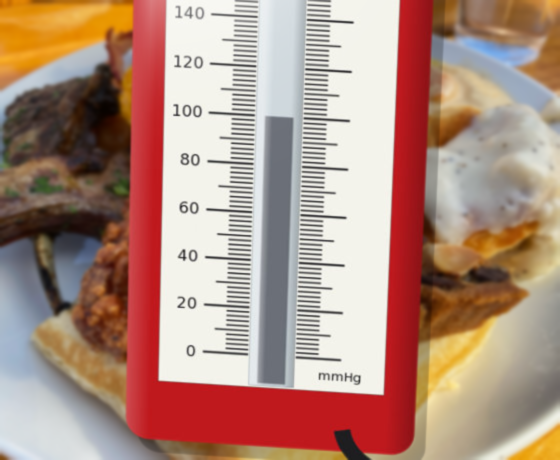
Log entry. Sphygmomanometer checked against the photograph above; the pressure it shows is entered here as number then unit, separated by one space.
100 mmHg
